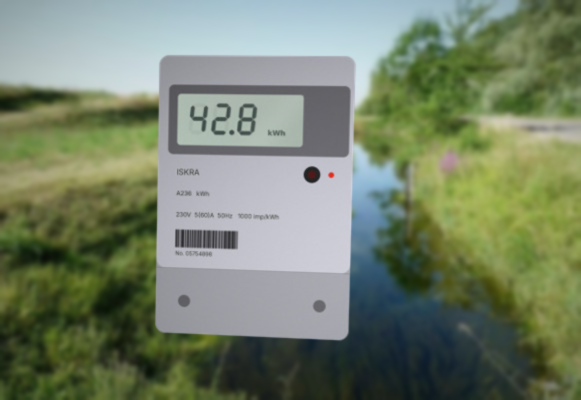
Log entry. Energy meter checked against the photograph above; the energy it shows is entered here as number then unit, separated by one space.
42.8 kWh
